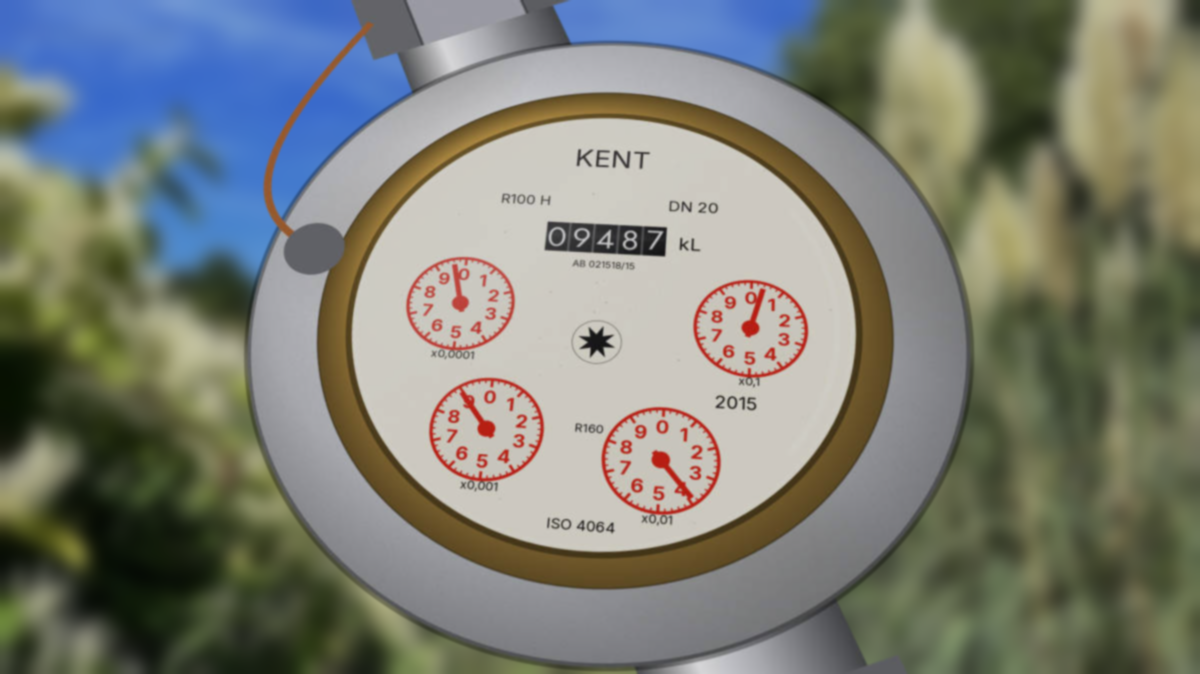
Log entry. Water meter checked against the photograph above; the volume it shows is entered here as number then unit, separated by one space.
9487.0389 kL
